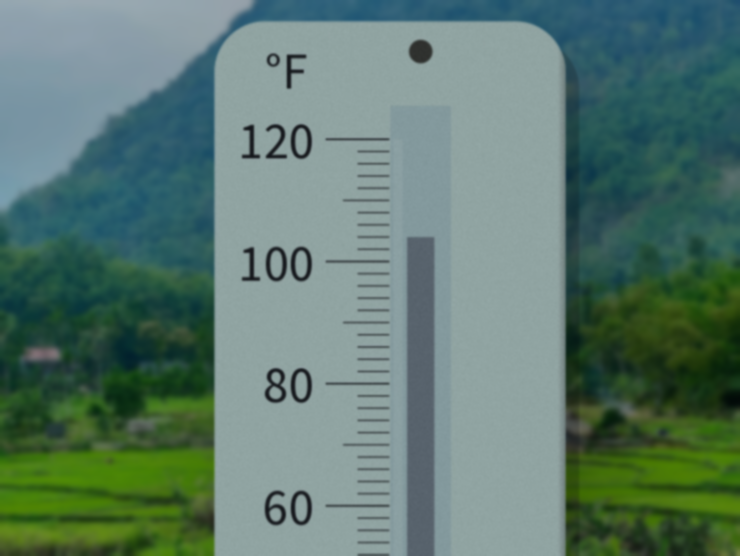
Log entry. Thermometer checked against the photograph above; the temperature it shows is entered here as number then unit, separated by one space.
104 °F
